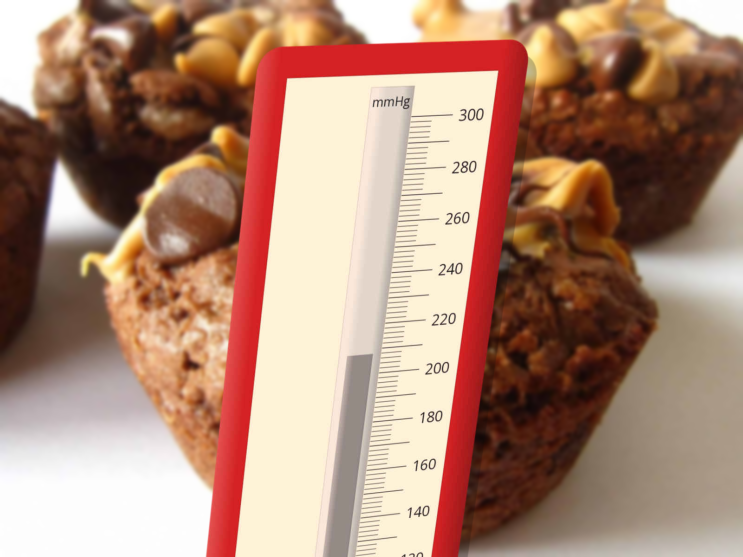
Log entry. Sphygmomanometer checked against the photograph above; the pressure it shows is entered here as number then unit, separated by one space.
208 mmHg
